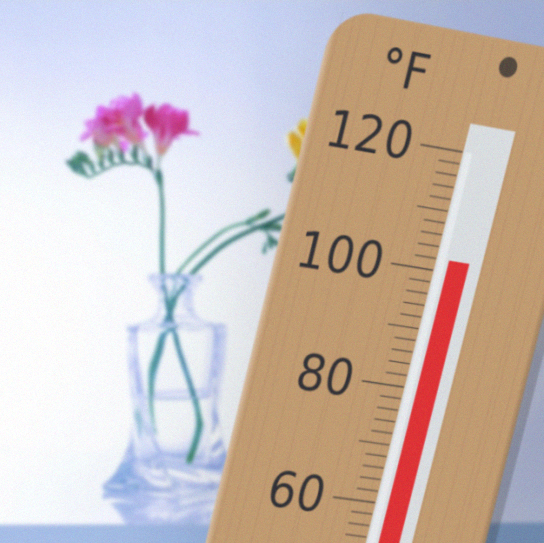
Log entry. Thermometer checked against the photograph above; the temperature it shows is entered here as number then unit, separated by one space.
102 °F
